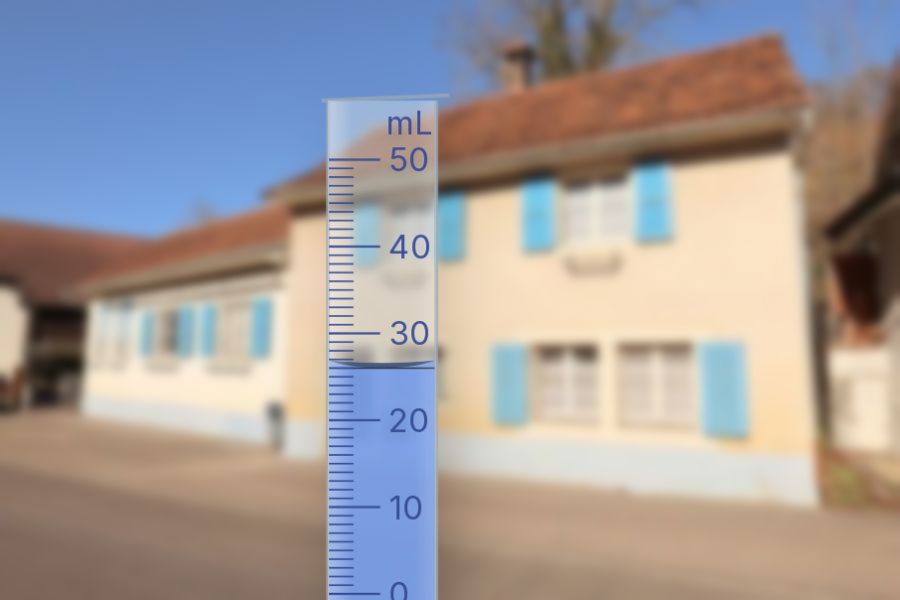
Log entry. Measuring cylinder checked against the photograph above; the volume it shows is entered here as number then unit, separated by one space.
26 mL
